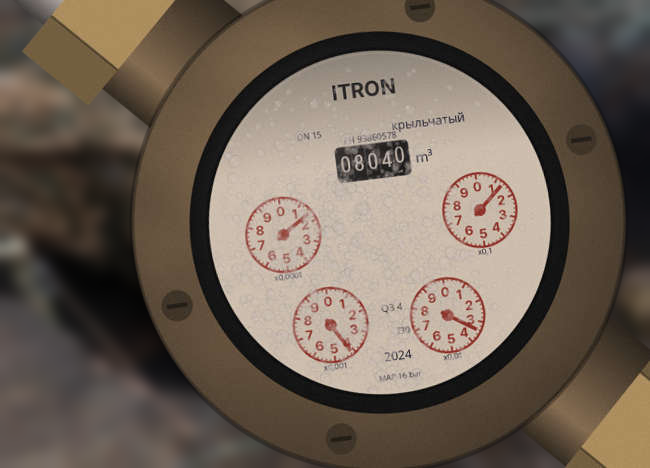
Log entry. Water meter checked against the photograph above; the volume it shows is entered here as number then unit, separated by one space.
8040.1341 m³
